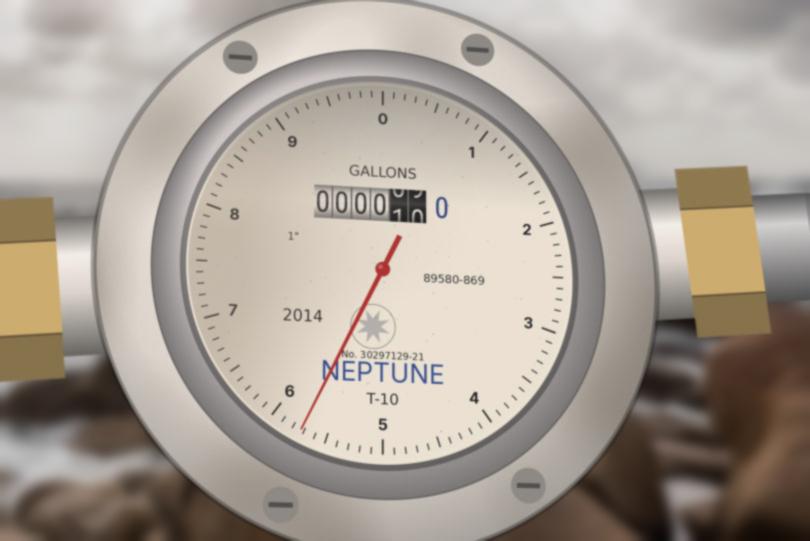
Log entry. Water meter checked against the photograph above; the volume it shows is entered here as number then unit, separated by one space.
95.7 gal
